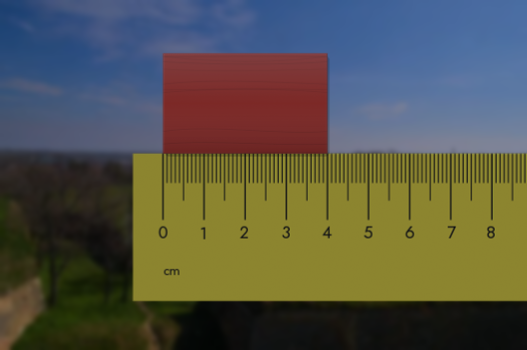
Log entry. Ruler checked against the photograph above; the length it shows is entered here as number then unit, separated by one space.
4 cm
